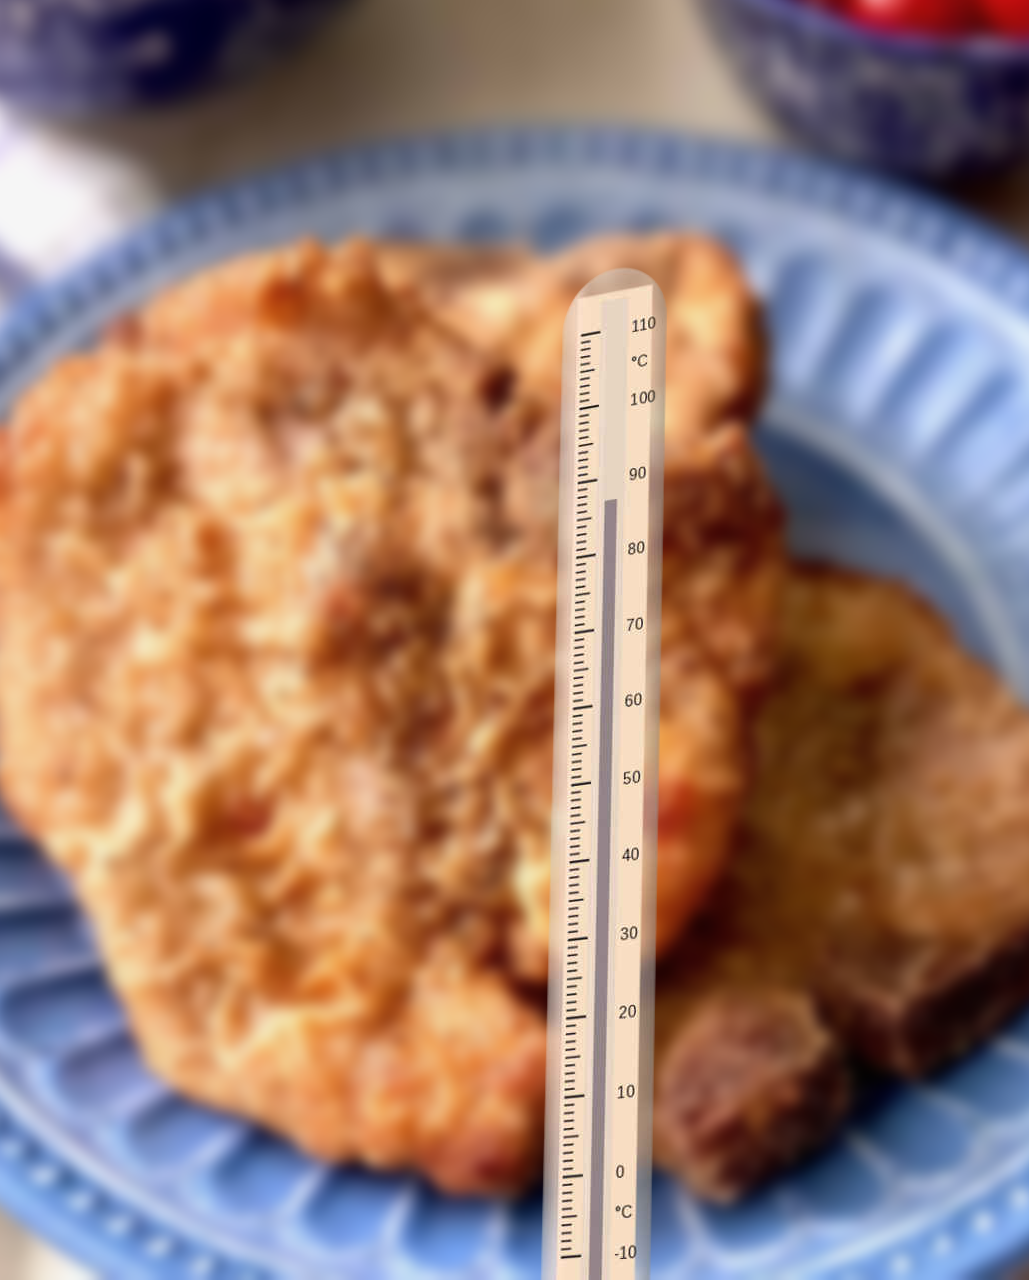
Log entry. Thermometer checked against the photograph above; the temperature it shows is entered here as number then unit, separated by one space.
87 °C
